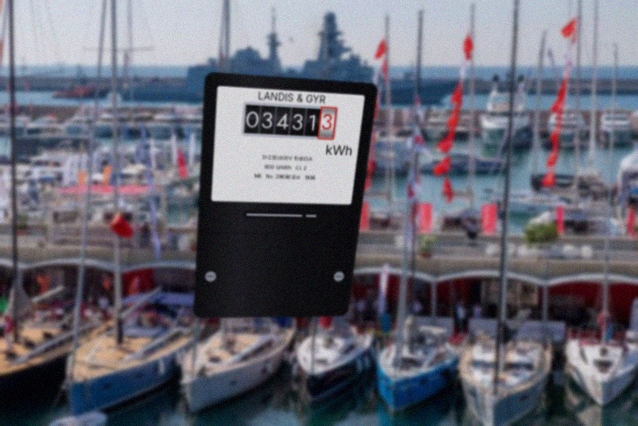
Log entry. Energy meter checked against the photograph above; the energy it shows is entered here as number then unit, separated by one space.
3431.3 kWh
